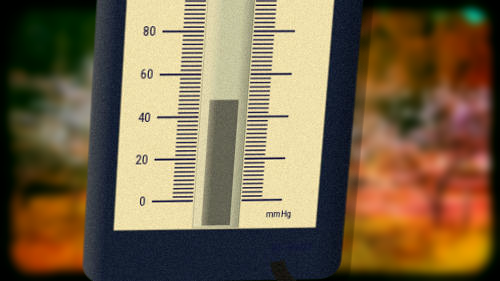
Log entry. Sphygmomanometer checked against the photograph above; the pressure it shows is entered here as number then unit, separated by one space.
48 mmHg
